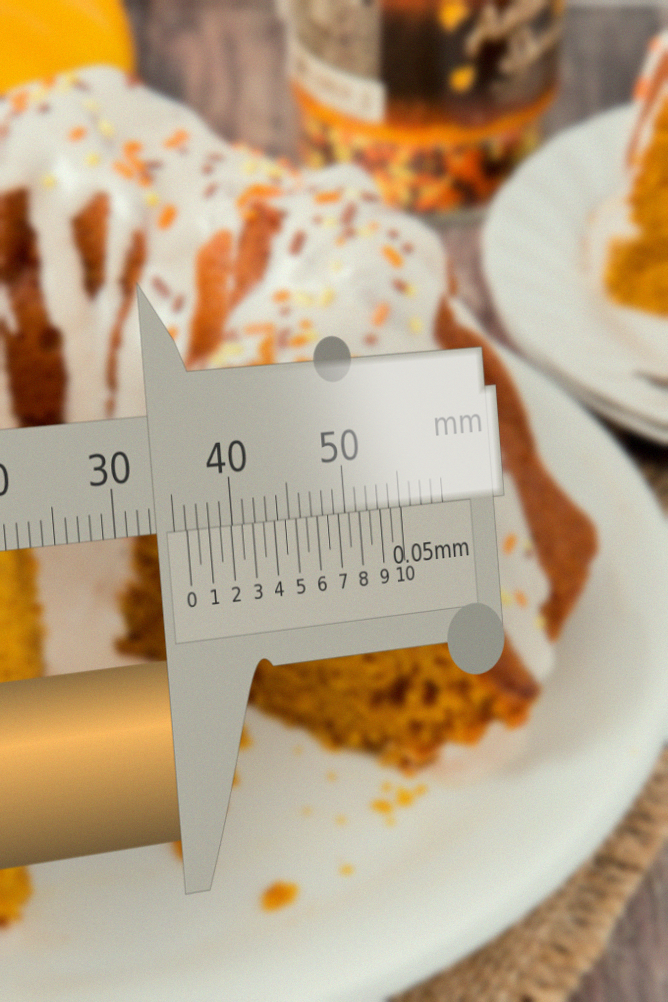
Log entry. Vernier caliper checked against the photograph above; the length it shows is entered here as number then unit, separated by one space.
36.1 mm
